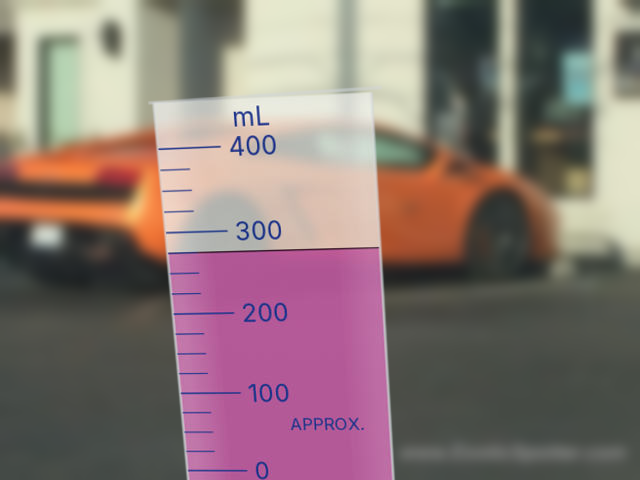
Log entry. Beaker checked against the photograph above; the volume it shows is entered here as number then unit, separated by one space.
275 mL
